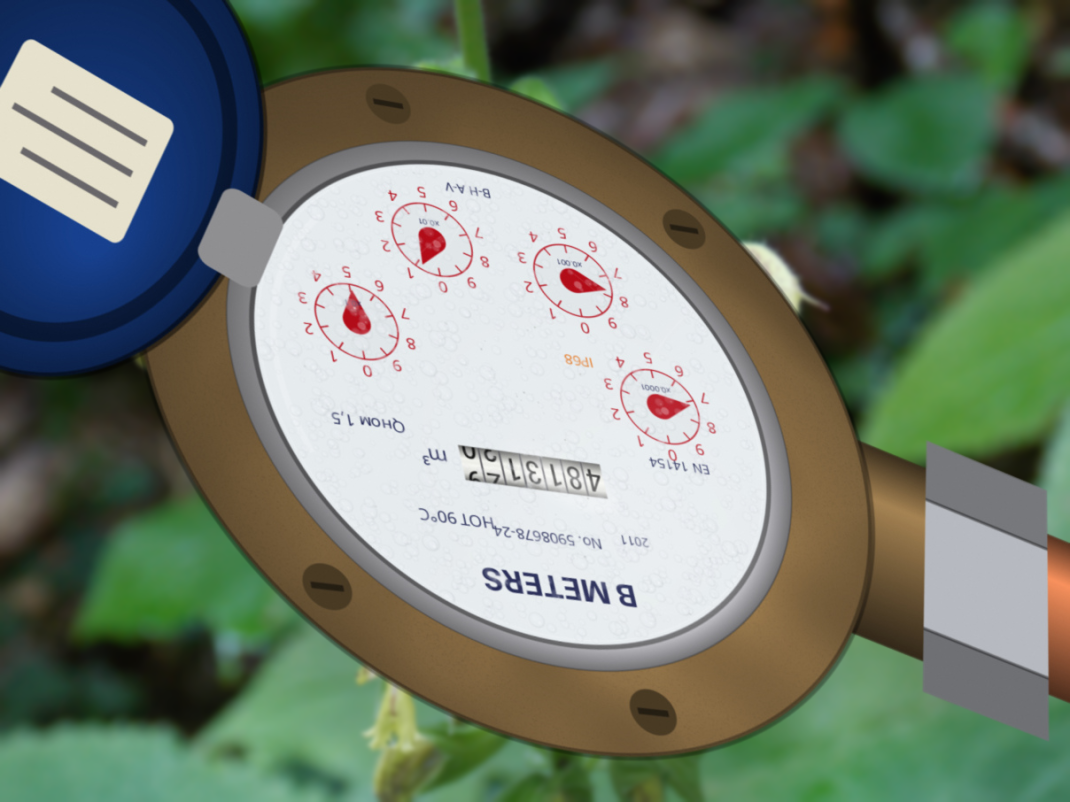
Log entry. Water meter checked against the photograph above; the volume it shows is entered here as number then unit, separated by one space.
4813129.5077 m³
